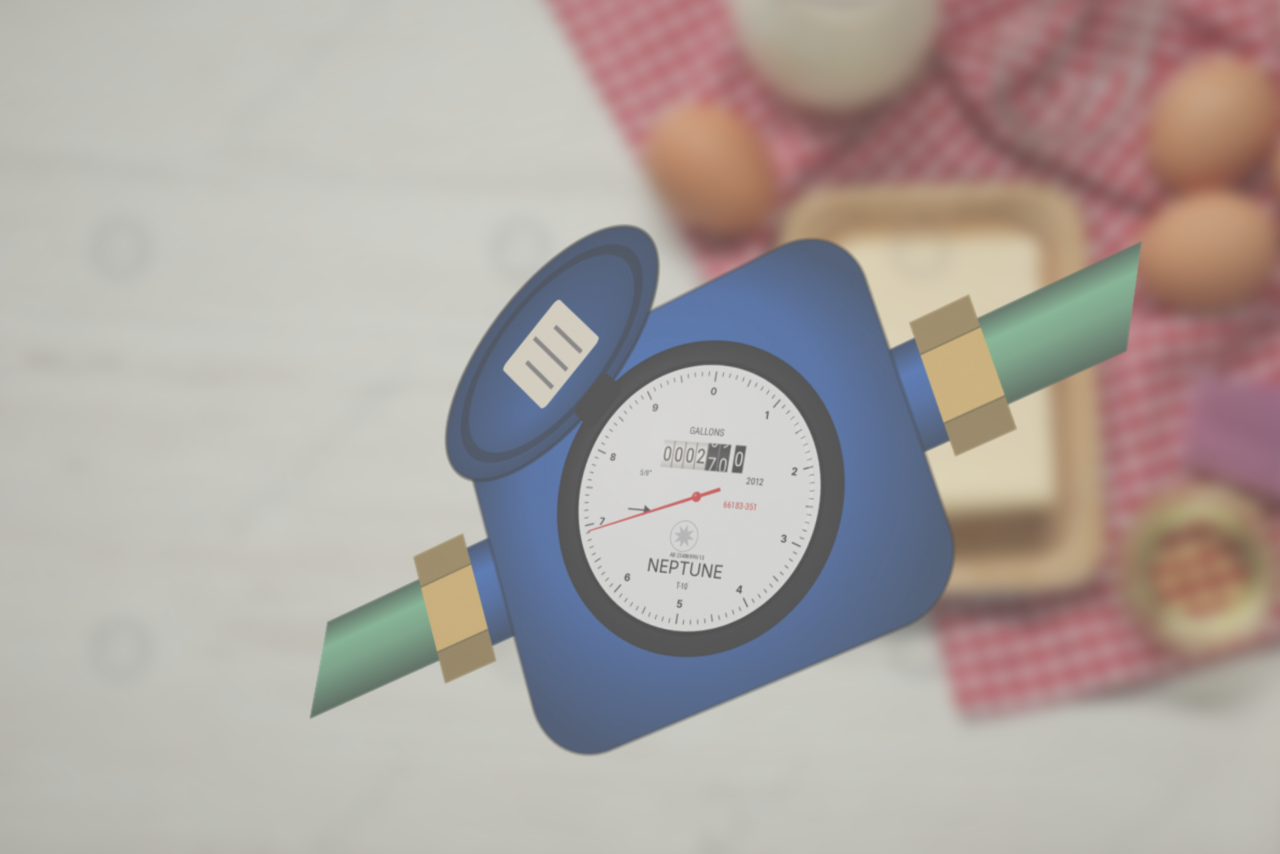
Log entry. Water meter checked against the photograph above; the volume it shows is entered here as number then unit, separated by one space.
2696.9 gal
